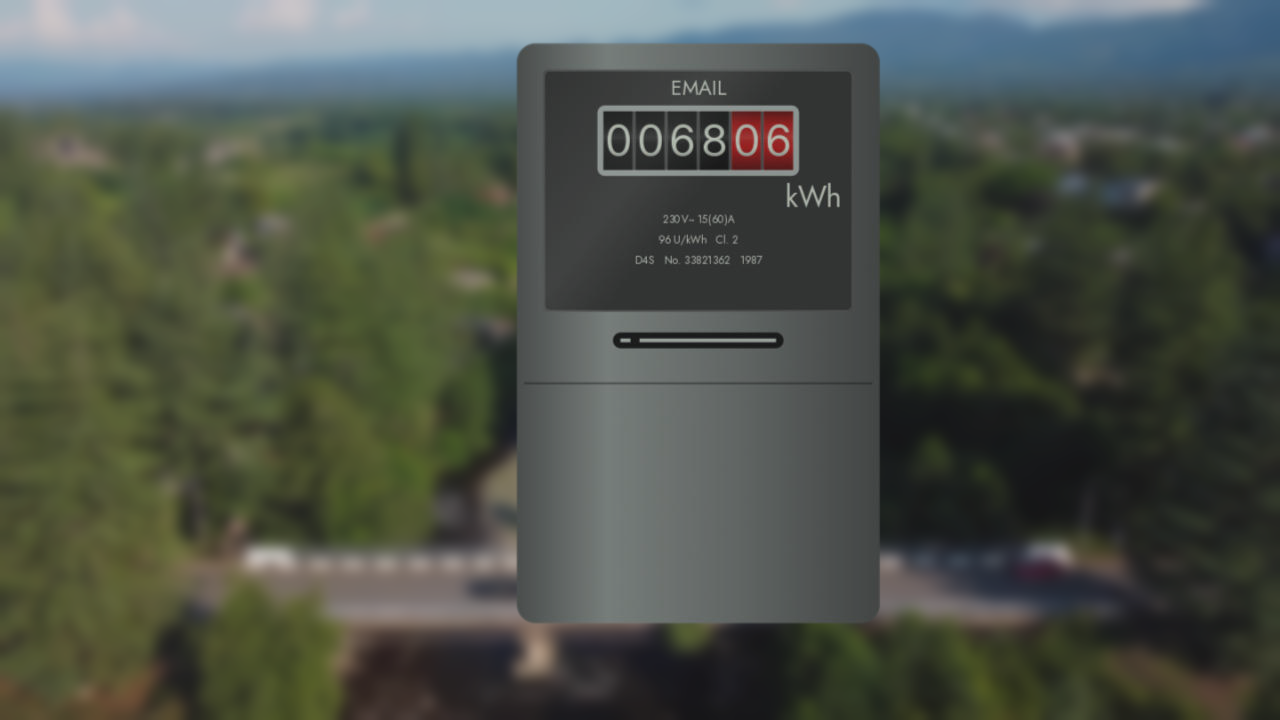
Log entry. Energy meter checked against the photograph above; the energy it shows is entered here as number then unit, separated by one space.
68.06 kWh
